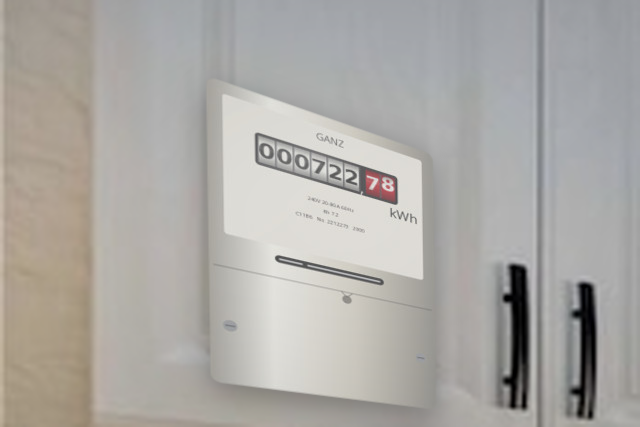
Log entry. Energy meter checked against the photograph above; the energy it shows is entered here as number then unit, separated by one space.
722.78 kWh
